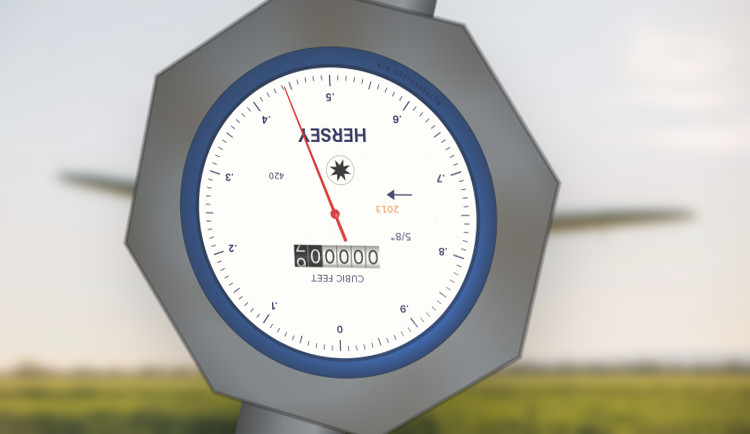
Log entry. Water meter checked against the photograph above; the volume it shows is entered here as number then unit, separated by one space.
6.44 ft³
